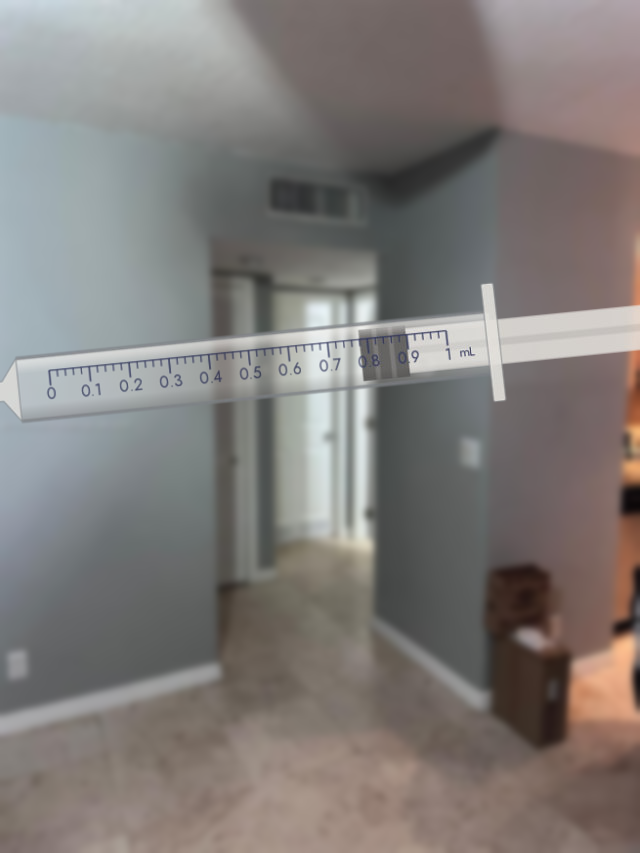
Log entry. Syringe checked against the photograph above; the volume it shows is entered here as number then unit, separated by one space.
0.78 mL
